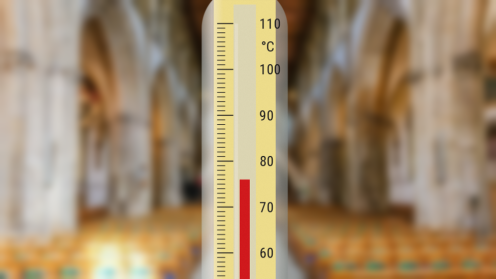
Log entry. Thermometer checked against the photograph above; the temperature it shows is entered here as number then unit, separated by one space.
76 °C
